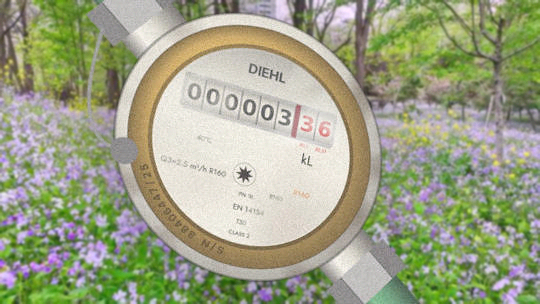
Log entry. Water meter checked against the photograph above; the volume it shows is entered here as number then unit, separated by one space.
3.36 kL
